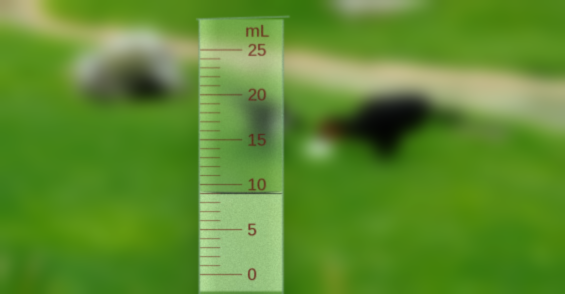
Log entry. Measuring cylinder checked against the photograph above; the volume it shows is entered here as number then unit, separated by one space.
9 mL
